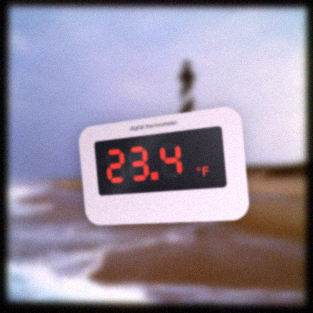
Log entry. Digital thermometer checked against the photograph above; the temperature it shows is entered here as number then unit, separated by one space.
23.4 °F
